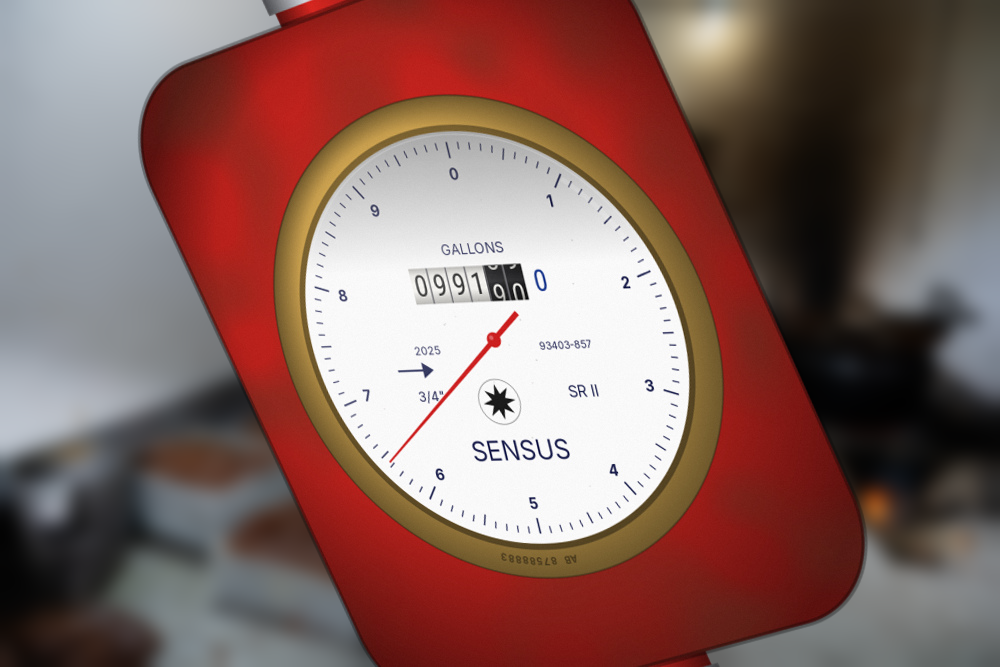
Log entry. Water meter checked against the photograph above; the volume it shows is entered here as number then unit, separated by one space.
991896.4 gal
